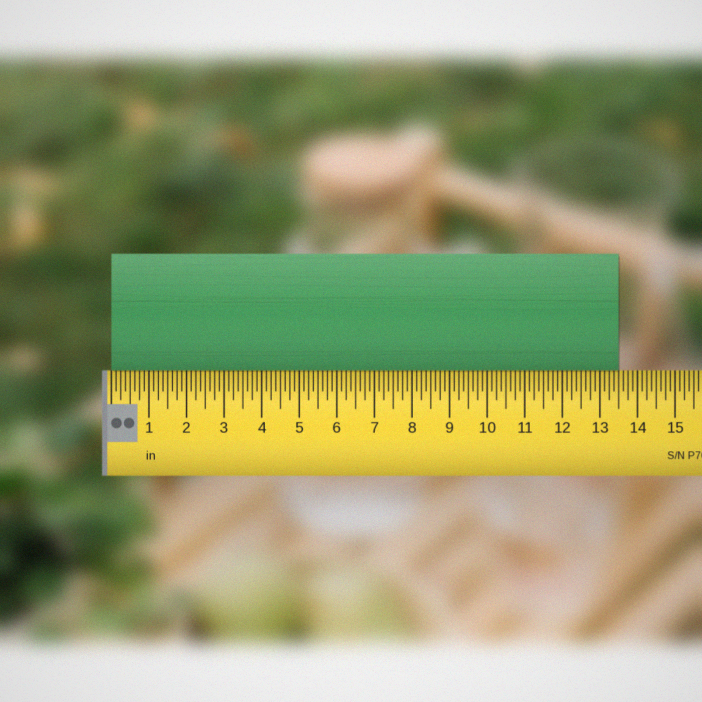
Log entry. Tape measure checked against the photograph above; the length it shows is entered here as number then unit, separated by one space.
13.5 in
